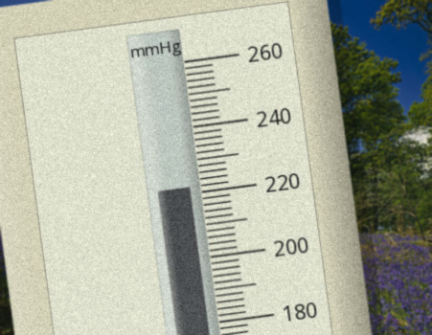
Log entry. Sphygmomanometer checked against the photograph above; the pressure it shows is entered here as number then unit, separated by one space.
222 mmHg
